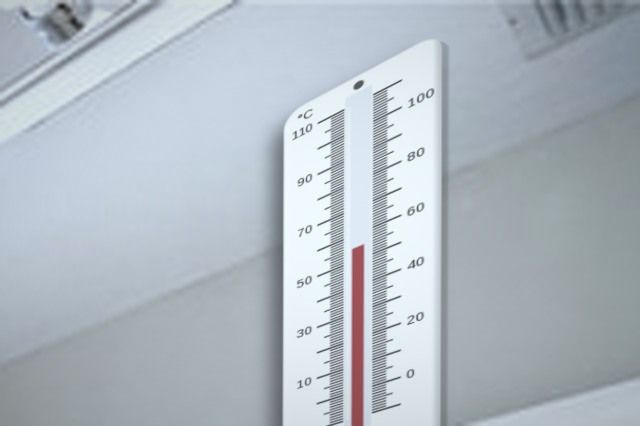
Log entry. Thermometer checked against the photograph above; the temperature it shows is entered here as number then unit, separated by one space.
55 °C
